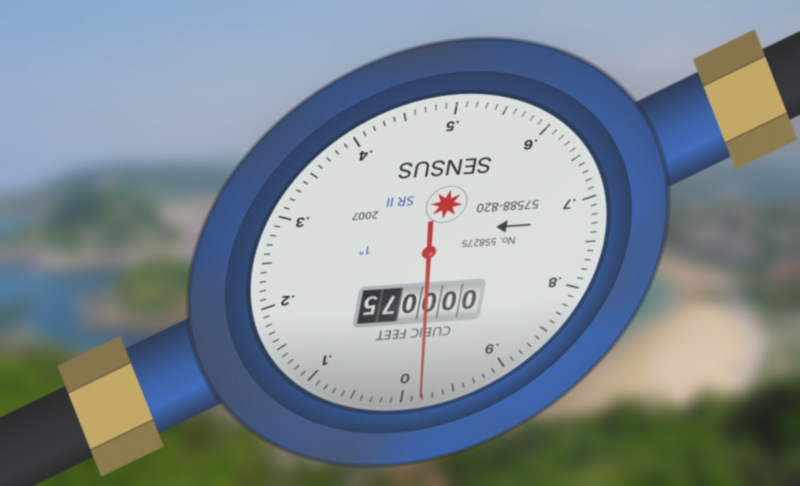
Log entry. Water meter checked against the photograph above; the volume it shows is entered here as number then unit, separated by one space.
74.98 ft³
